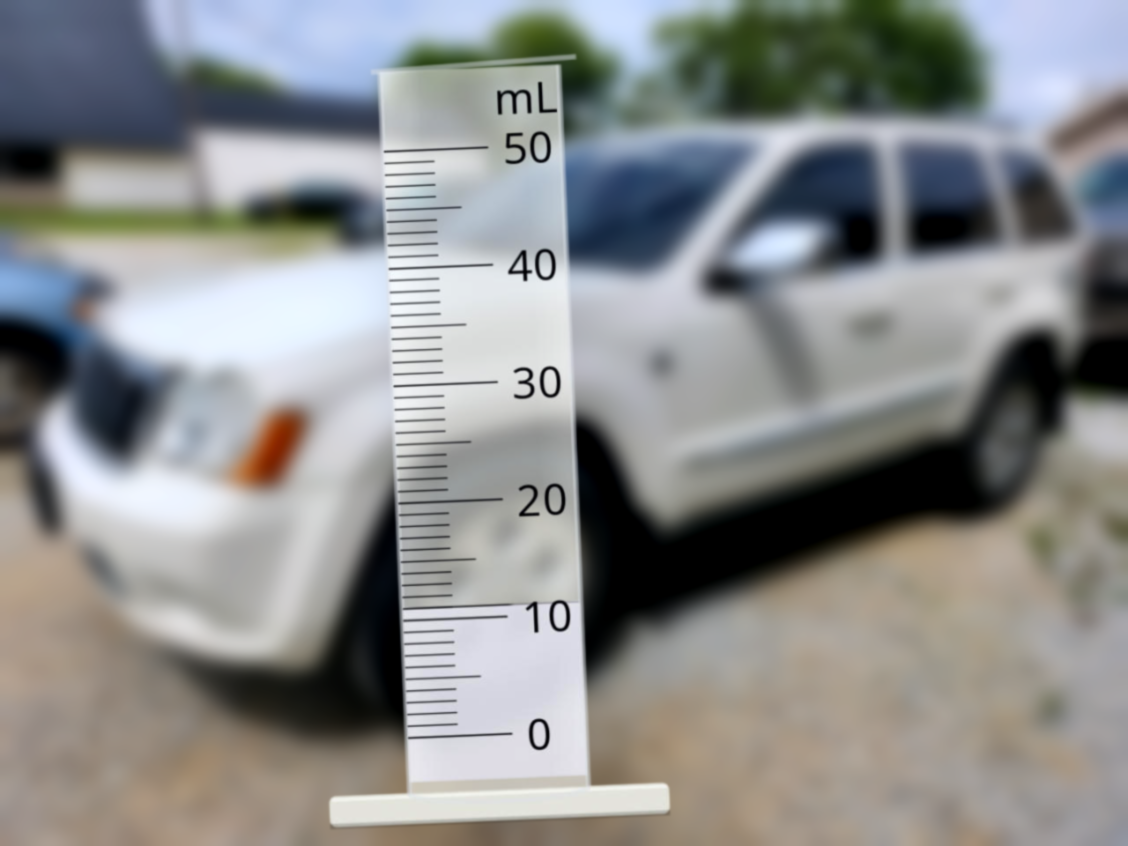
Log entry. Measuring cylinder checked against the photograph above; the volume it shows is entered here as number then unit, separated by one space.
11 mL
